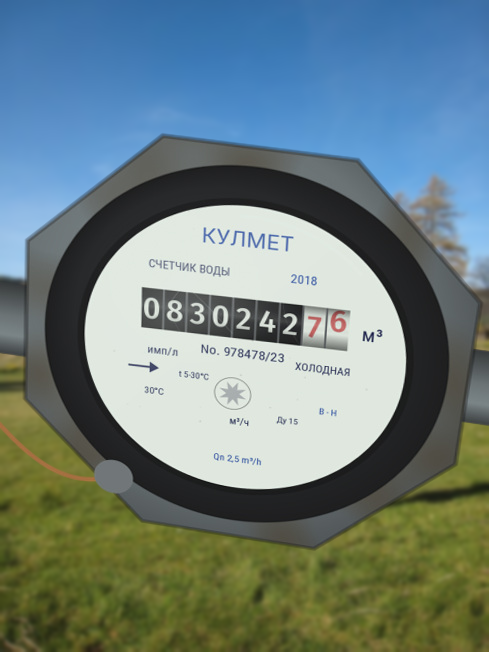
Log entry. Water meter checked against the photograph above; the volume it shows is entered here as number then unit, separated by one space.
830242.76 m³
